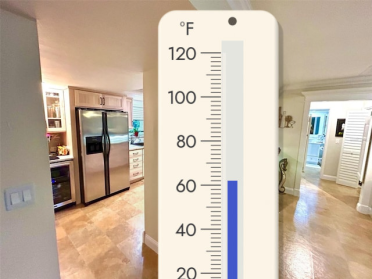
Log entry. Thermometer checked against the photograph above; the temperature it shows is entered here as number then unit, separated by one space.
62 °F
